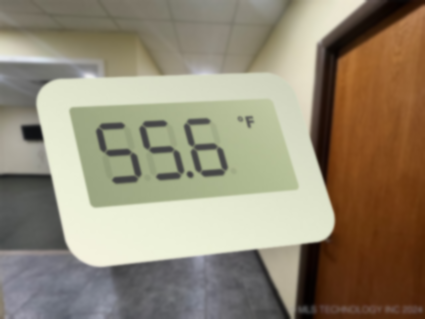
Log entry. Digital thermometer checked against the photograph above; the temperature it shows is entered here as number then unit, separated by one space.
55.6 °F
